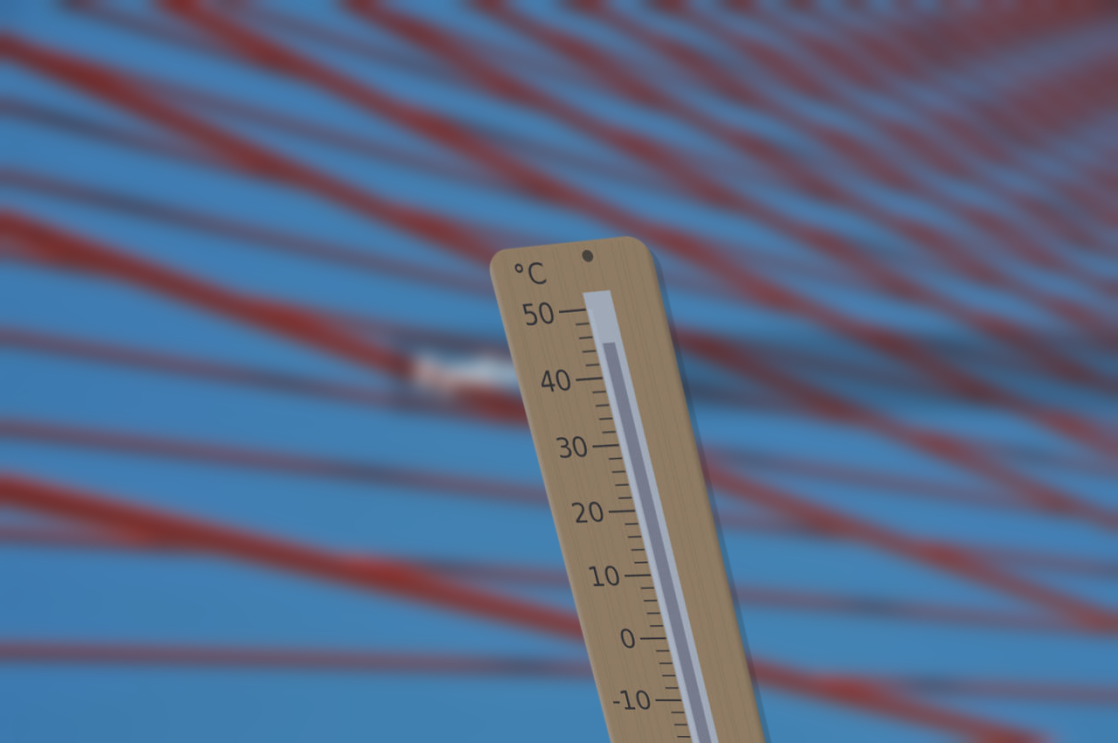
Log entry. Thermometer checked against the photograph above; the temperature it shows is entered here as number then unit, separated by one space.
45 °C
